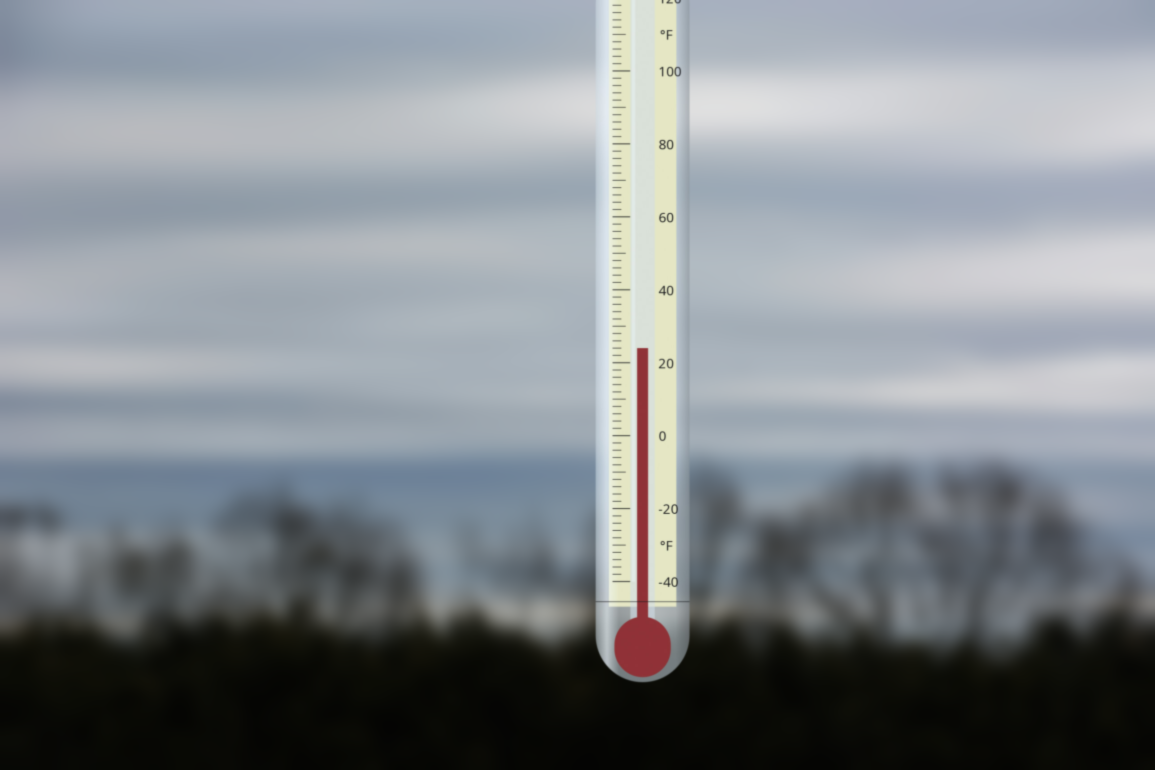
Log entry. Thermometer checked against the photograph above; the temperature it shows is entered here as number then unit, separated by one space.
24 °F
